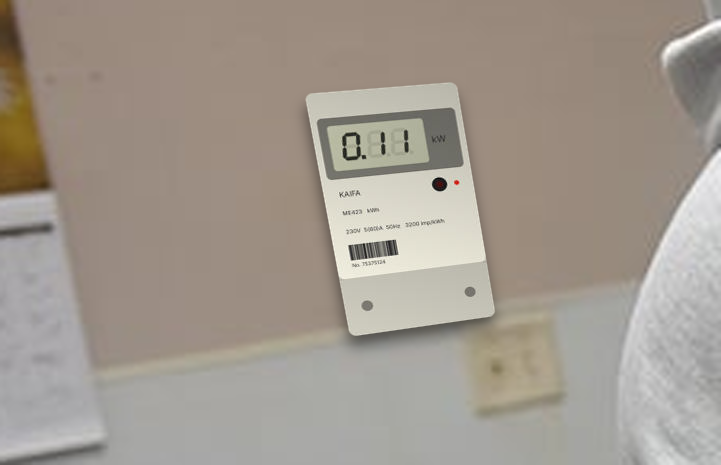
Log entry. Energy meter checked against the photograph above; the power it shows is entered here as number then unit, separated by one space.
0.11 kW
